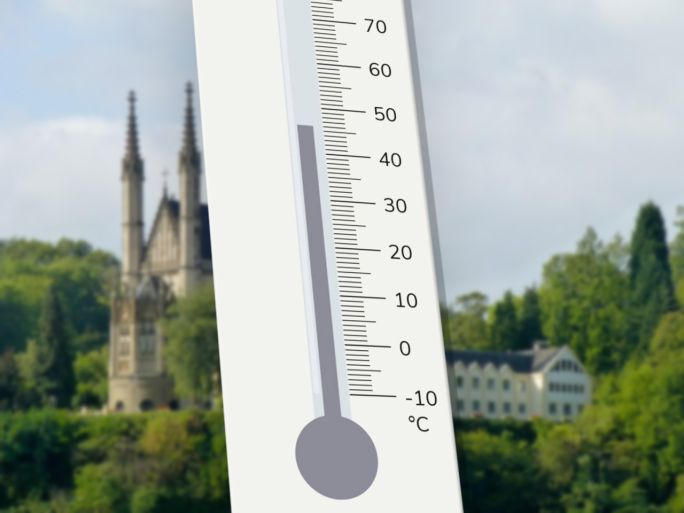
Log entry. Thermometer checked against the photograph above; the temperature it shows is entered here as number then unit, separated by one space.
46 °C
